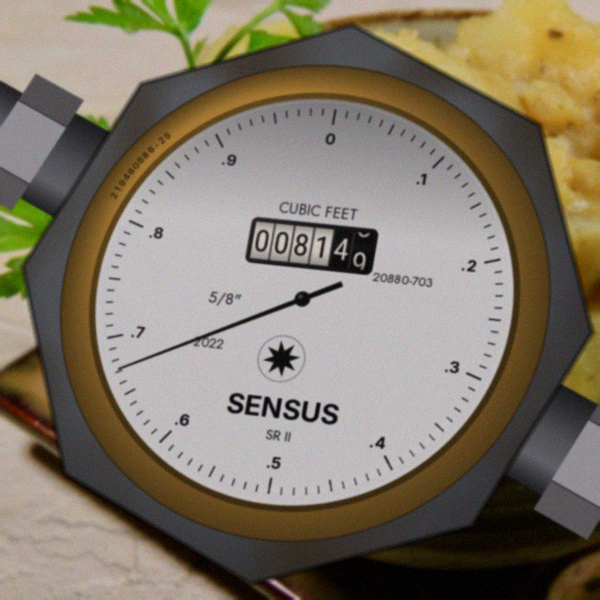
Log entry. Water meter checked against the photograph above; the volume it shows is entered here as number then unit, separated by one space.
8148.67 ft³
